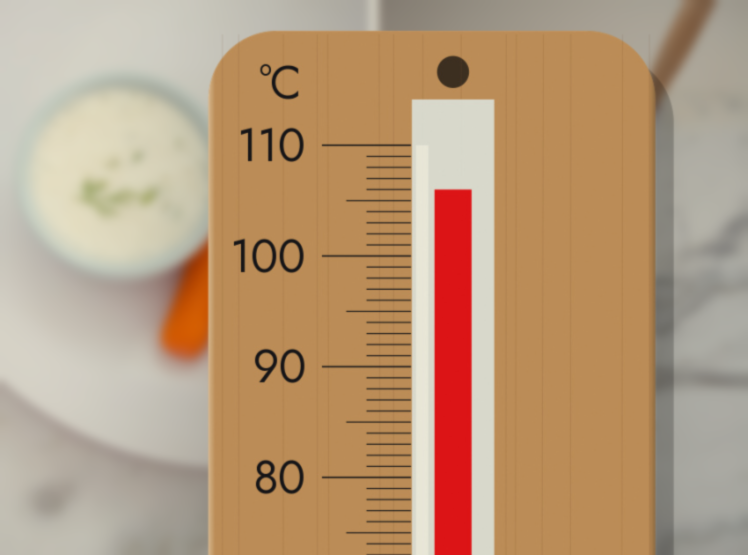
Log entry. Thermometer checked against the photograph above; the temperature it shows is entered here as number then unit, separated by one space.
106 °C
